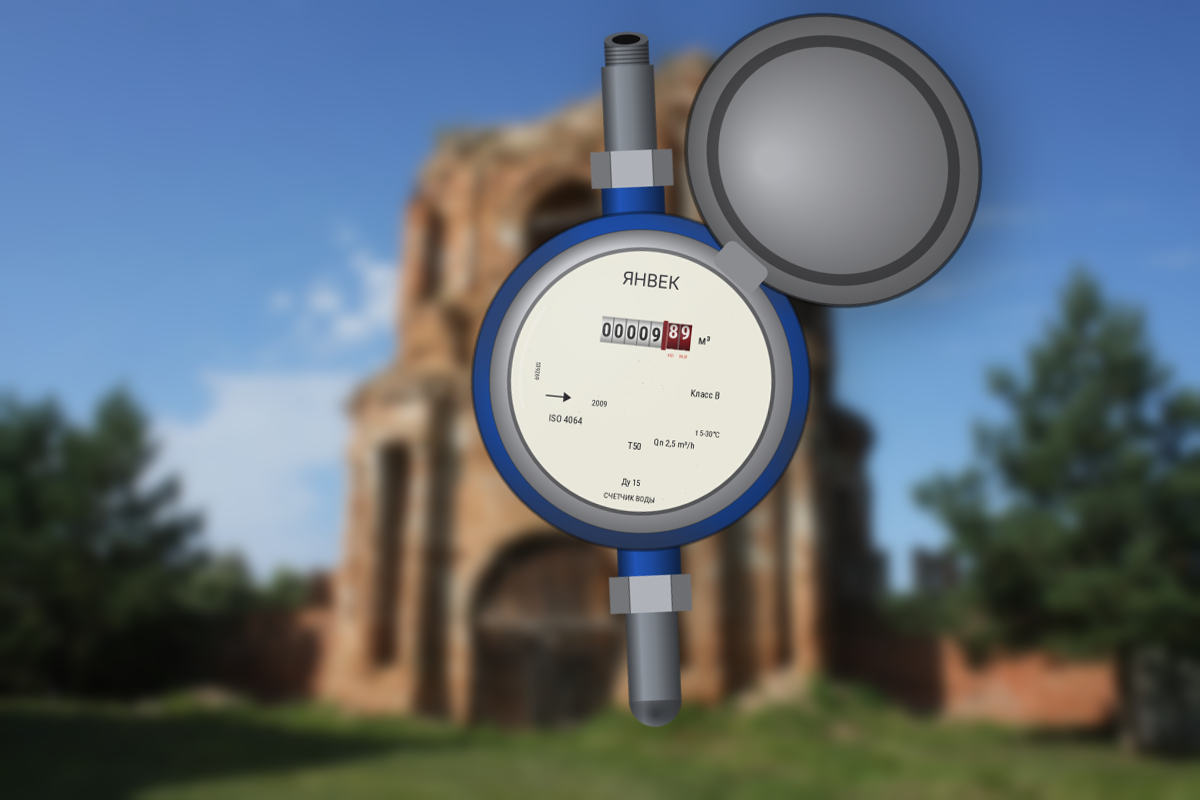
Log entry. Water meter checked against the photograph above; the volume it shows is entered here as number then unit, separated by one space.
9.89 m³
